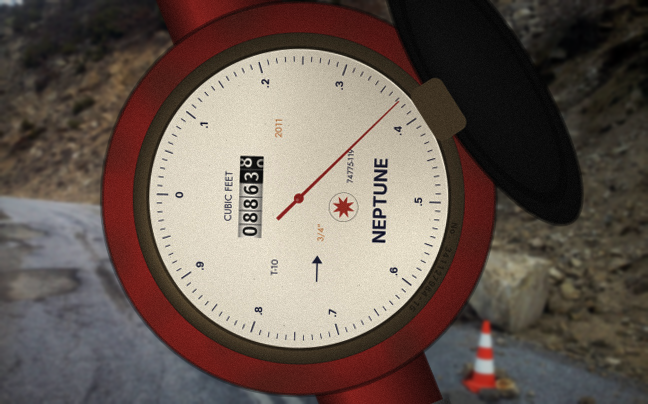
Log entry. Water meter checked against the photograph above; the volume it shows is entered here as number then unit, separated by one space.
88638.37 ft³
